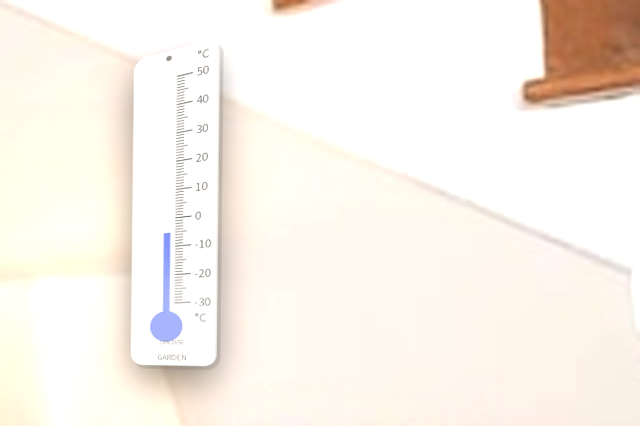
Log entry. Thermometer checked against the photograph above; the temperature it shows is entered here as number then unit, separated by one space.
-5 °C
